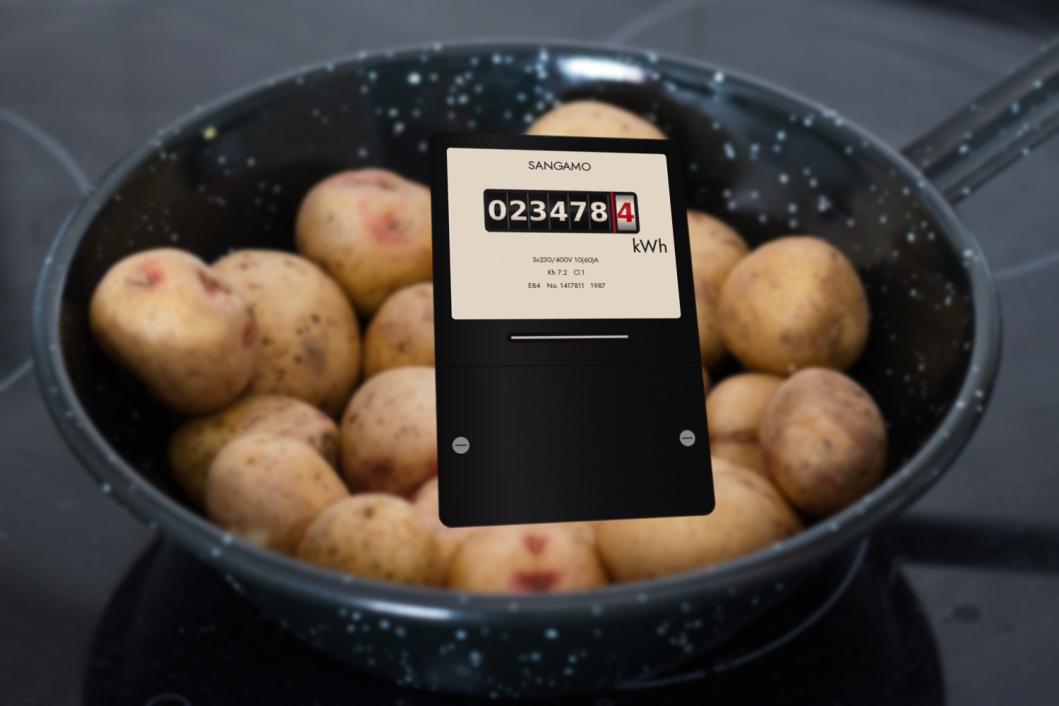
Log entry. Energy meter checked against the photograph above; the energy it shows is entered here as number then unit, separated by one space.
23478.4 kWh
